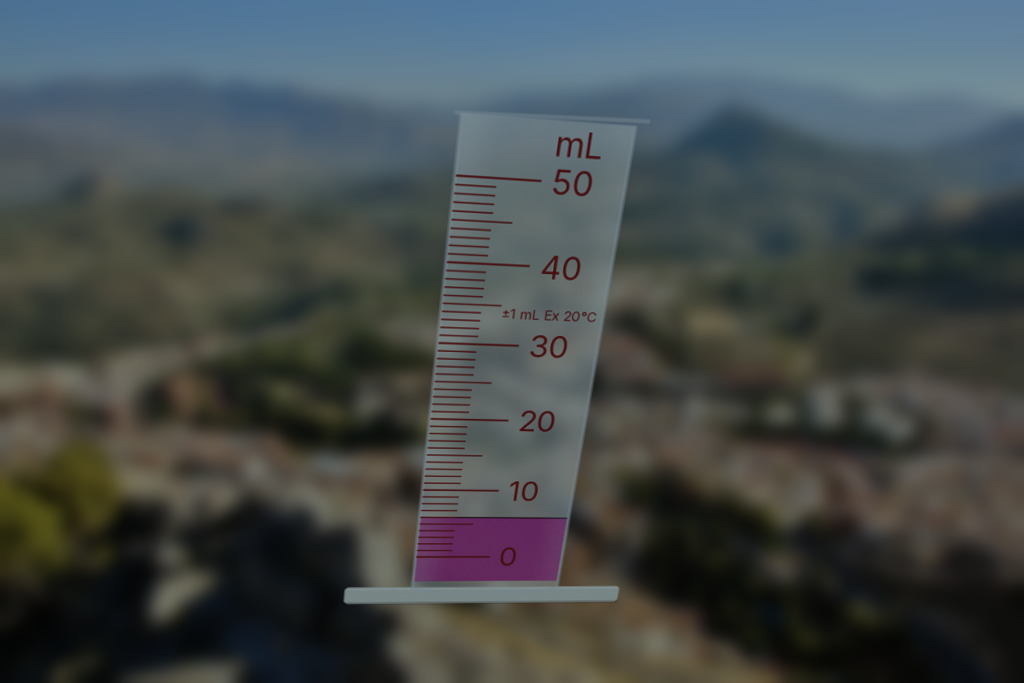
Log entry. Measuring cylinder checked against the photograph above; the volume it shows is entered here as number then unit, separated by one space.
6 mL
